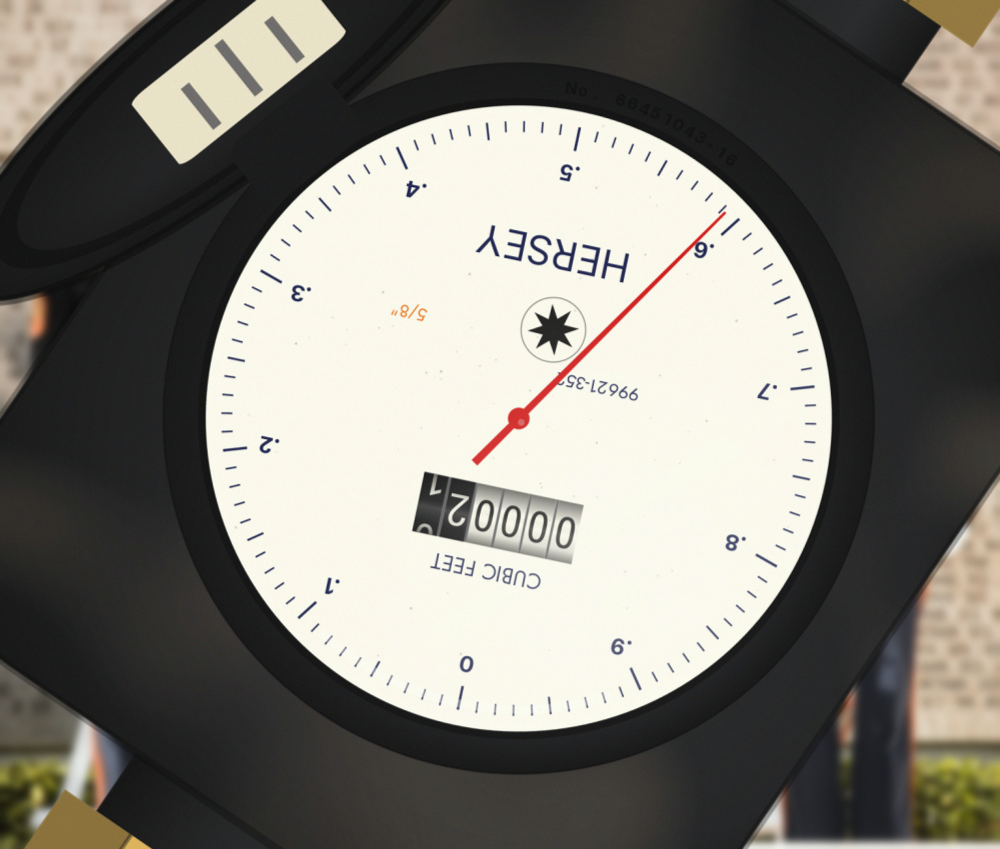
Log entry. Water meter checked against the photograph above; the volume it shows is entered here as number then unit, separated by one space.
20.59 ft³
